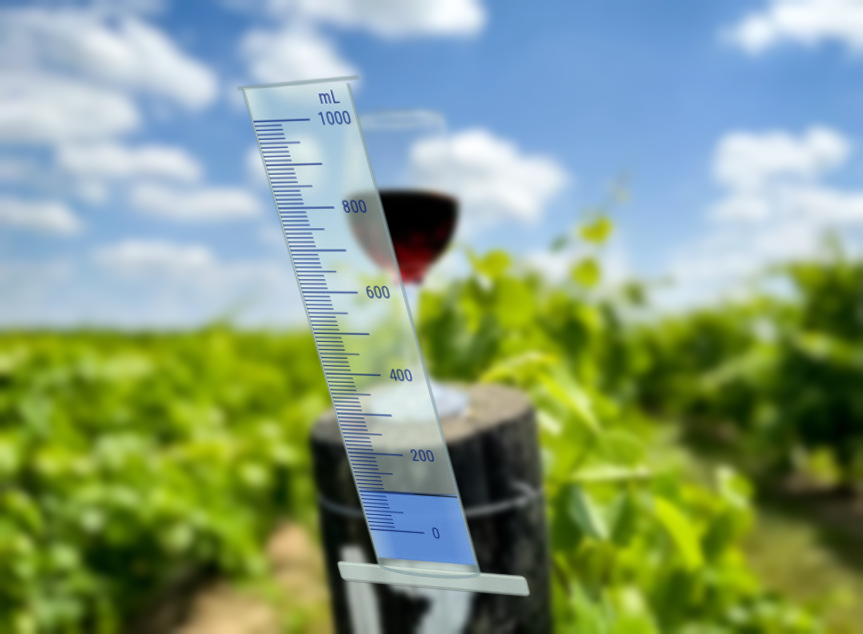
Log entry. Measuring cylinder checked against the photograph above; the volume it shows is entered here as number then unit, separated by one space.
100 mL
